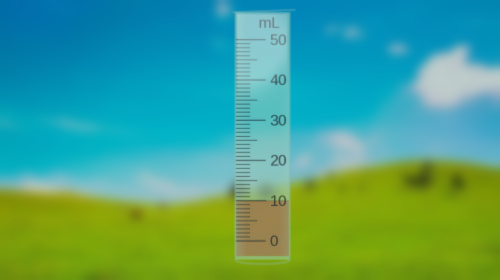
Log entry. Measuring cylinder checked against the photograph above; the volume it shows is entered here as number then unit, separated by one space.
10 mL
